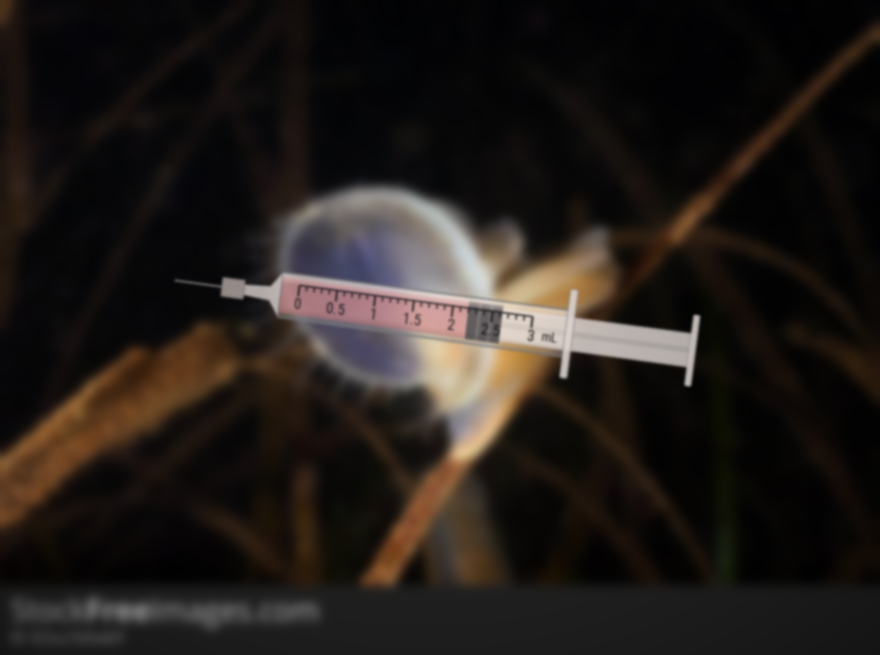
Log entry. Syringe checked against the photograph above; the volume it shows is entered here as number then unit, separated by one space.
2.2 mL
